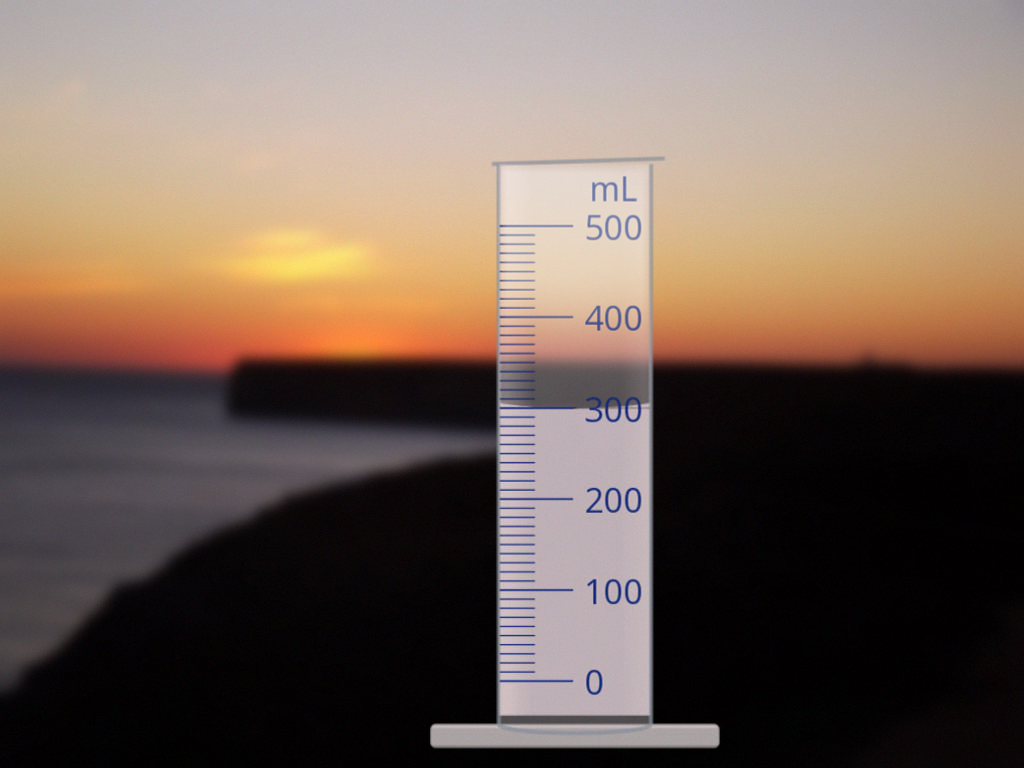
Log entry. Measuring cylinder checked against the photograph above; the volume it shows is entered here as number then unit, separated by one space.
300 mL
